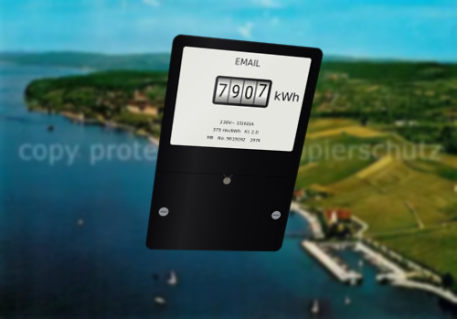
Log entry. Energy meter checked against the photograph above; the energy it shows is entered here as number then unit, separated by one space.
7907 kWh
